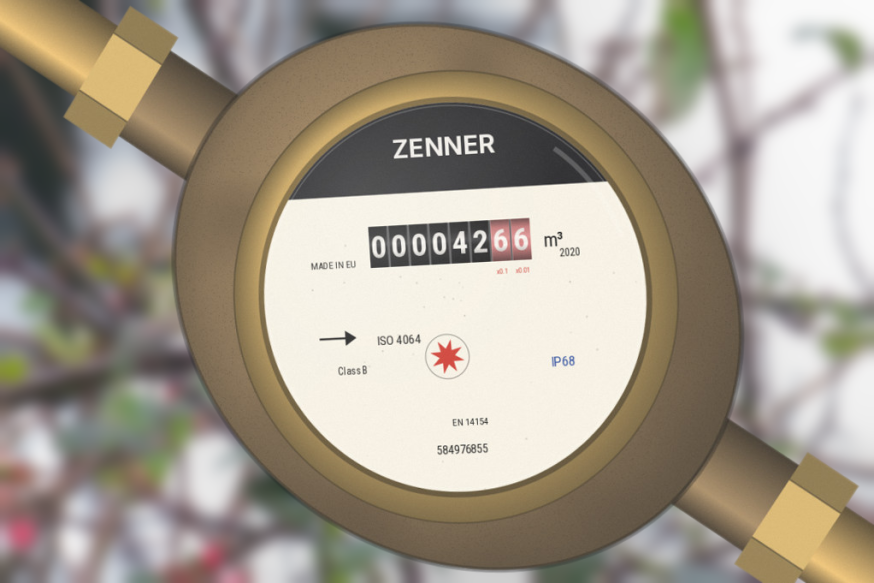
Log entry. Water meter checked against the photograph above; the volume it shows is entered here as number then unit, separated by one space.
42.66 m³
